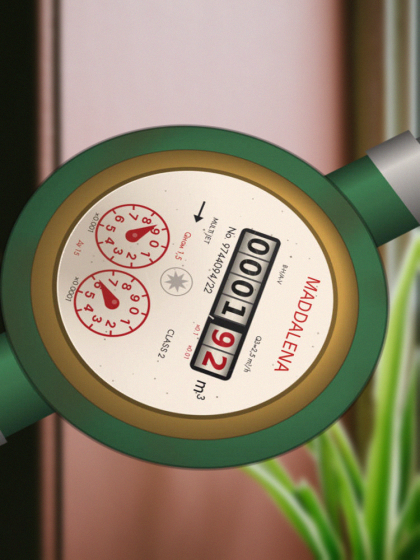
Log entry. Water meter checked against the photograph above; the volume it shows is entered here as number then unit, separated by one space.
1.9286 m³
